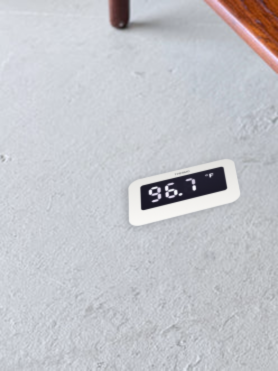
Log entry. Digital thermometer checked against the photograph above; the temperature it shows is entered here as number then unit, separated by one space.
96.7 °F
